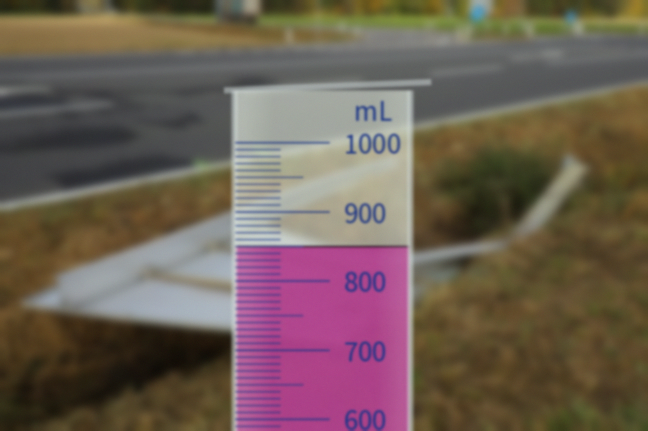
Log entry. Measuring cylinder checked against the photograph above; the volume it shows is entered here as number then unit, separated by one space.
850 mL
